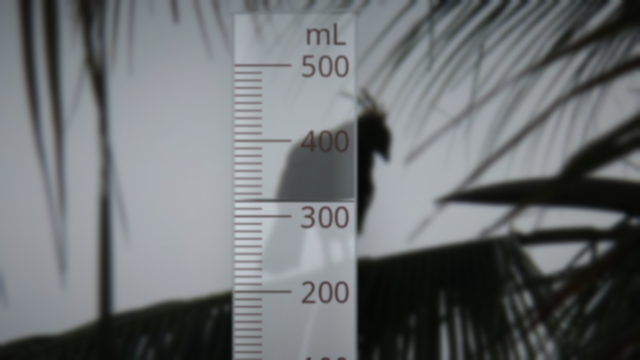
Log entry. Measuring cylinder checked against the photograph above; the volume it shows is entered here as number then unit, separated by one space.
320 mL
